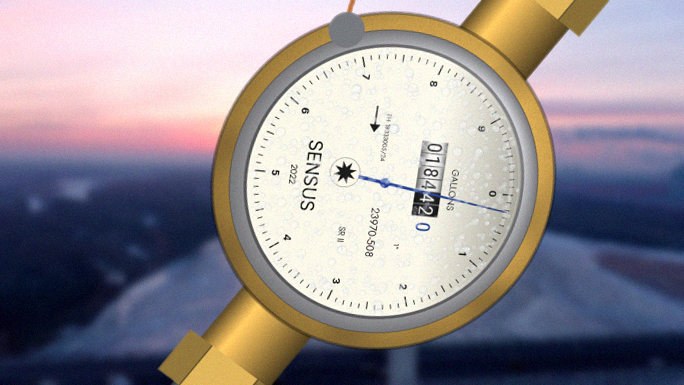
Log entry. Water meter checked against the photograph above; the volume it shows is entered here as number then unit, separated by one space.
184420.2 gal
